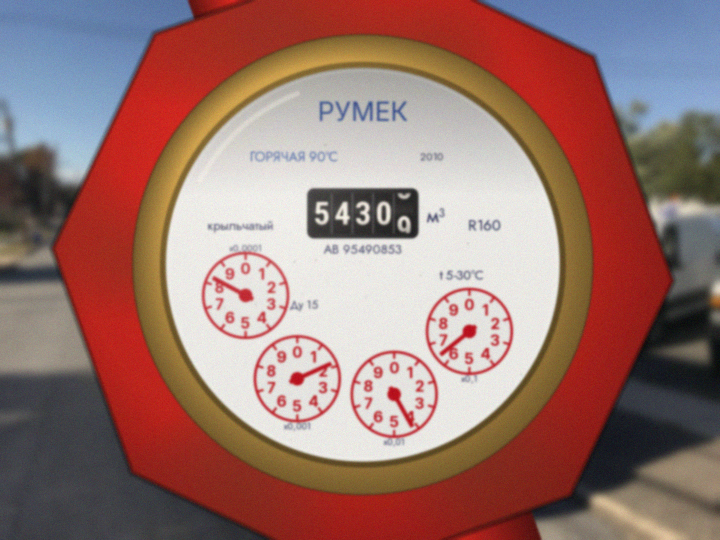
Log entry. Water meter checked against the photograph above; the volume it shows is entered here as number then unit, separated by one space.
54308.6418 m³
